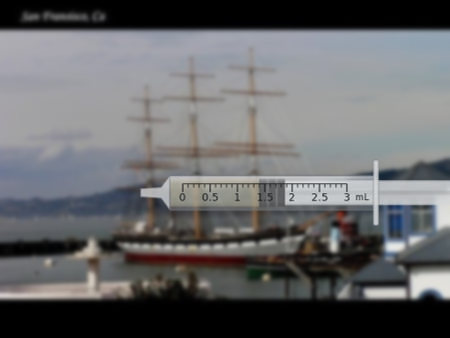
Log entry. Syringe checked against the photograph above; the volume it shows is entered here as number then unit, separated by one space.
1.4 mL
